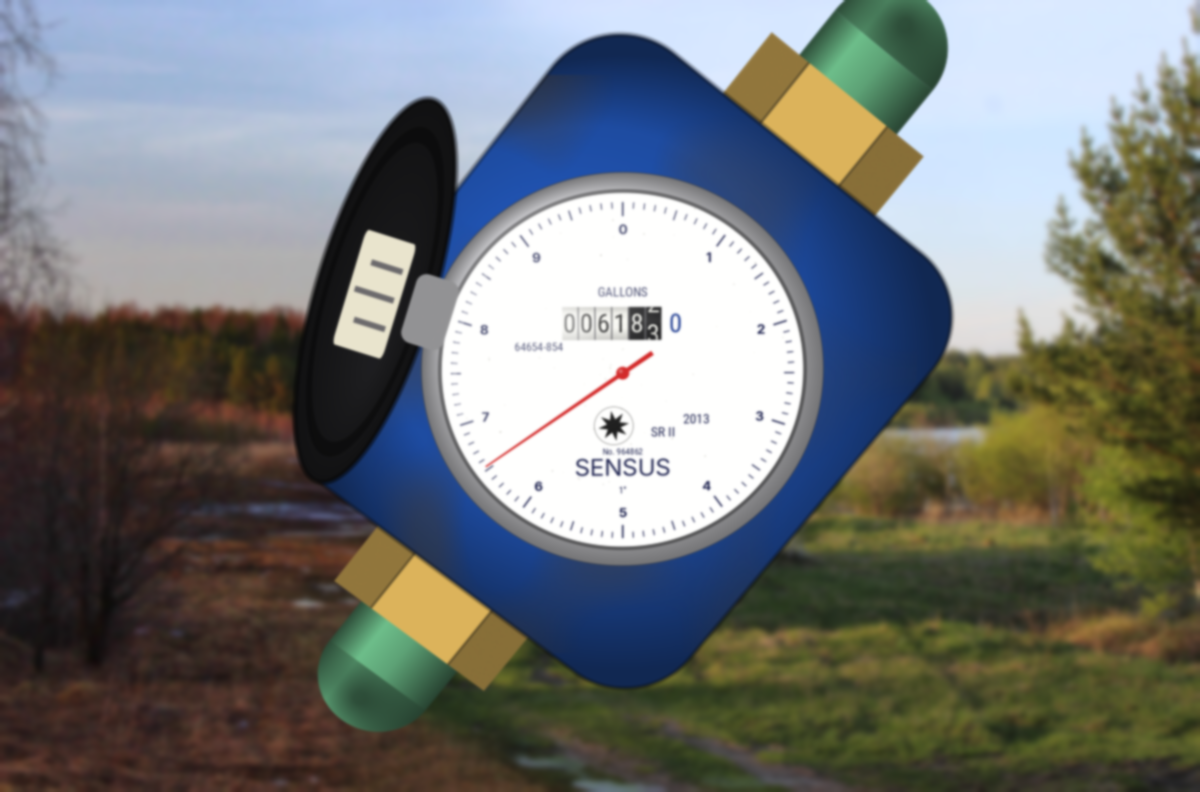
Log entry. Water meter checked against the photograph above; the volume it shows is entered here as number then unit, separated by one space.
61826.5 gal
